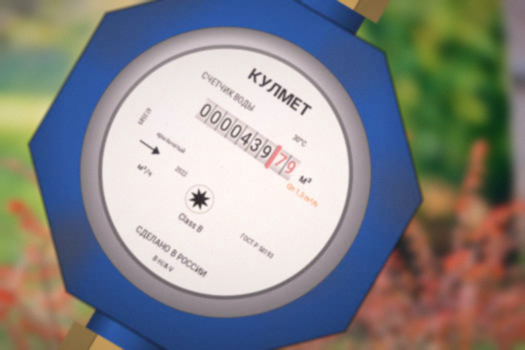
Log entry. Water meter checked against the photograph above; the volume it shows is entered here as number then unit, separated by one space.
439.79 m³
